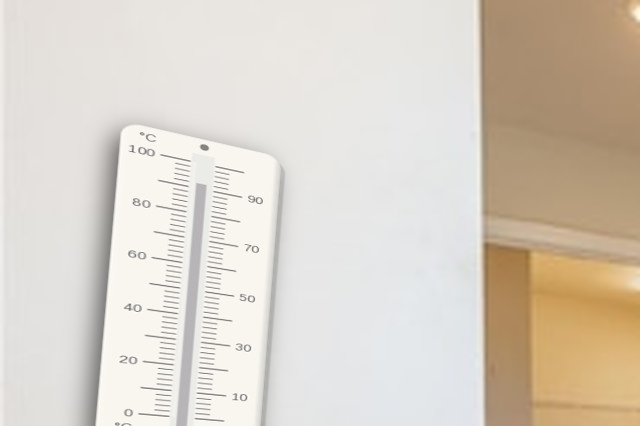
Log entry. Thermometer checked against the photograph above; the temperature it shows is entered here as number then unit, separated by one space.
92 °C
